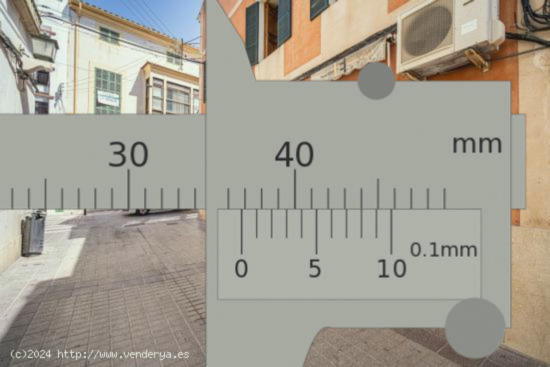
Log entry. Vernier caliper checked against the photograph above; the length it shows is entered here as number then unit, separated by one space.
36.8 mm
